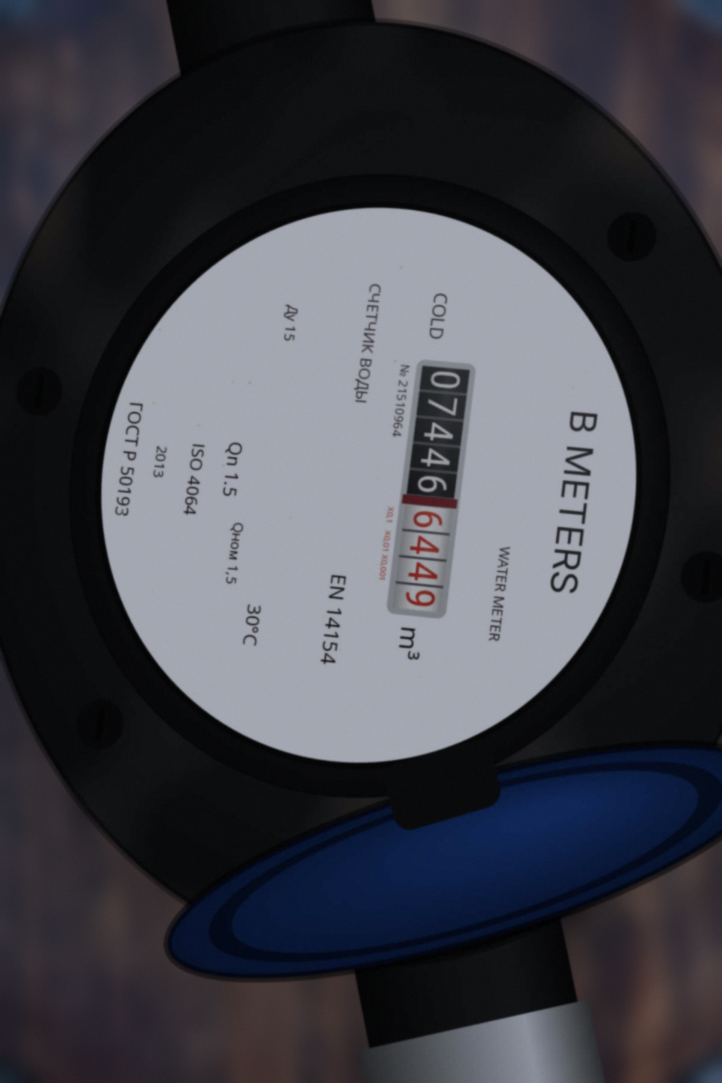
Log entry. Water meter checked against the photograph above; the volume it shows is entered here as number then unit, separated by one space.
7446.6449 m³
